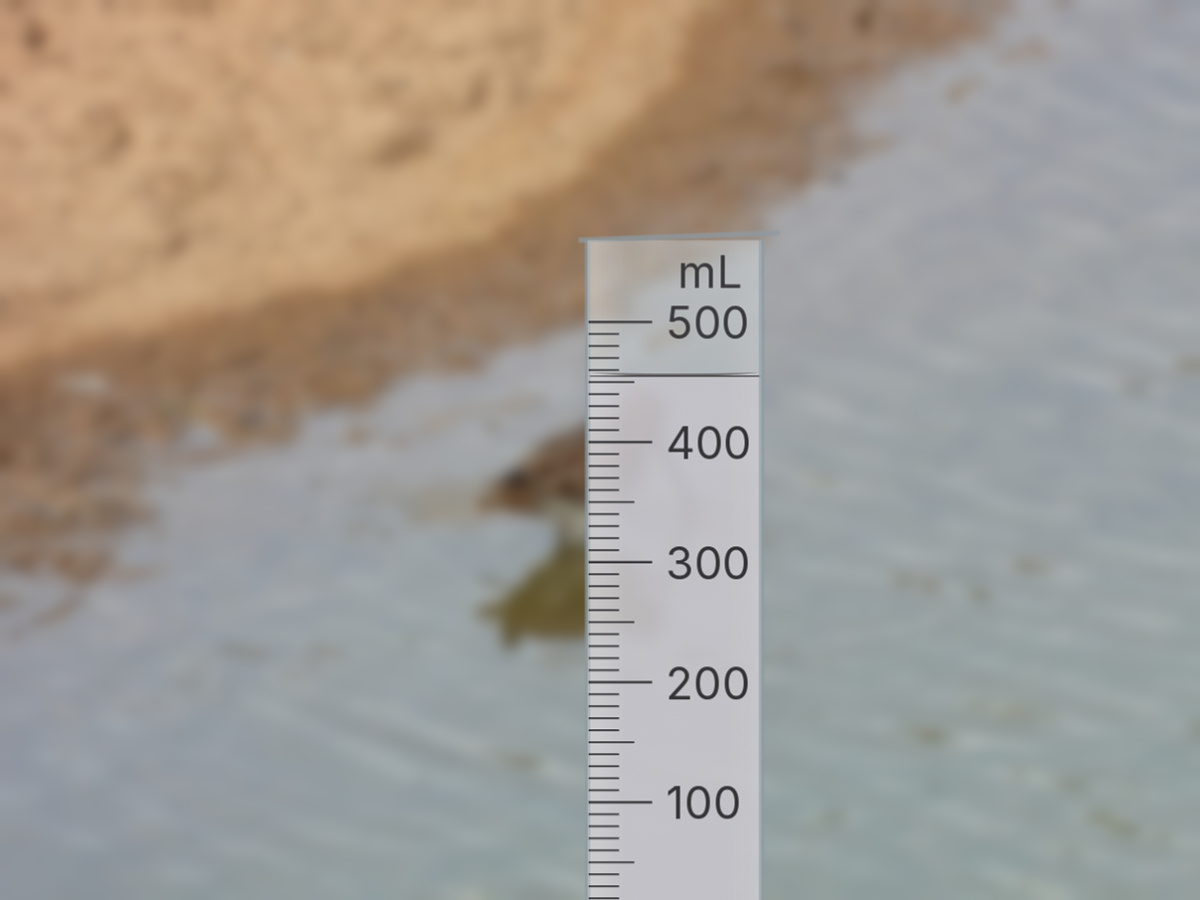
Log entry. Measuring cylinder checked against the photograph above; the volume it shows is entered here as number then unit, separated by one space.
455 mL
